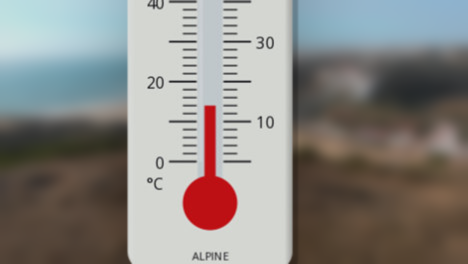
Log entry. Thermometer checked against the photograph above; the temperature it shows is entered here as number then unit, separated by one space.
14 °C
